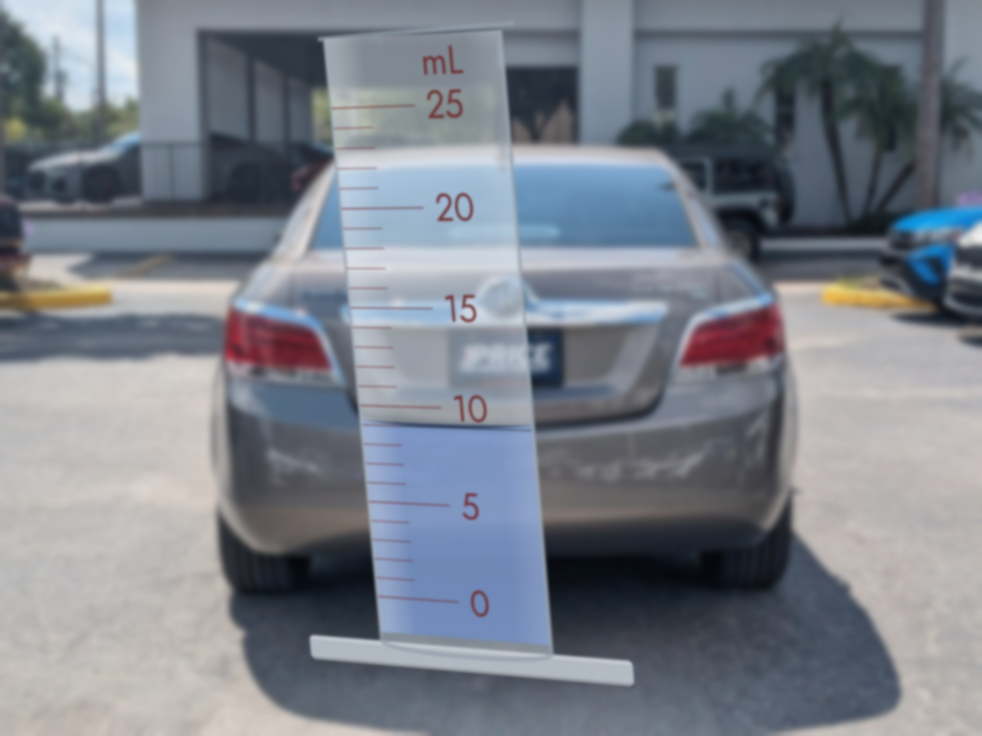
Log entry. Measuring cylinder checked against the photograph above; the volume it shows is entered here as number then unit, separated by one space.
9 mL
